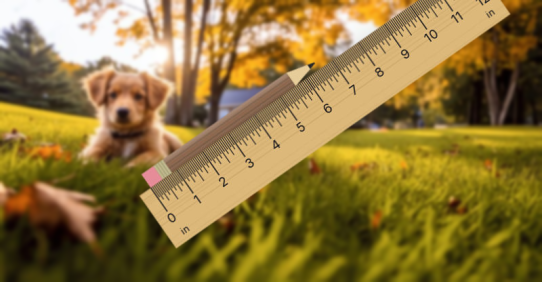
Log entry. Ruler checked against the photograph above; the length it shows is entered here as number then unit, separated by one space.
6.5 in
